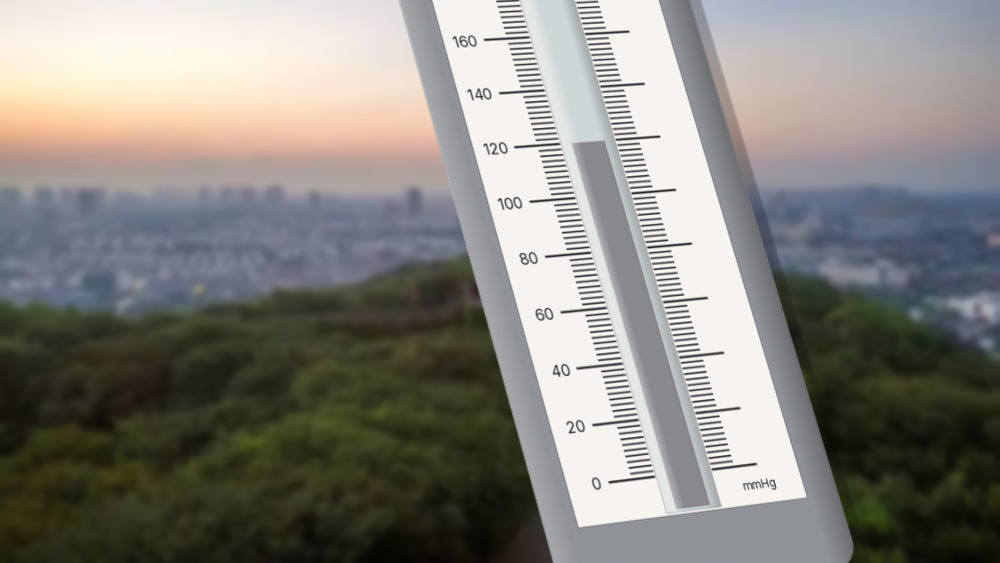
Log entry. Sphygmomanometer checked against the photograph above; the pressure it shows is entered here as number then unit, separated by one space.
120 mmHg
